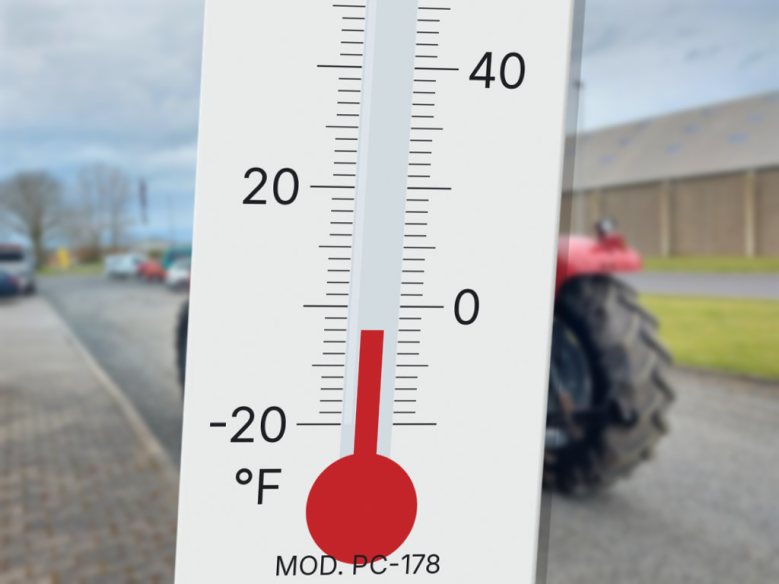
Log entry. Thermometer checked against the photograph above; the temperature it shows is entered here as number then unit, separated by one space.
-4 °F
